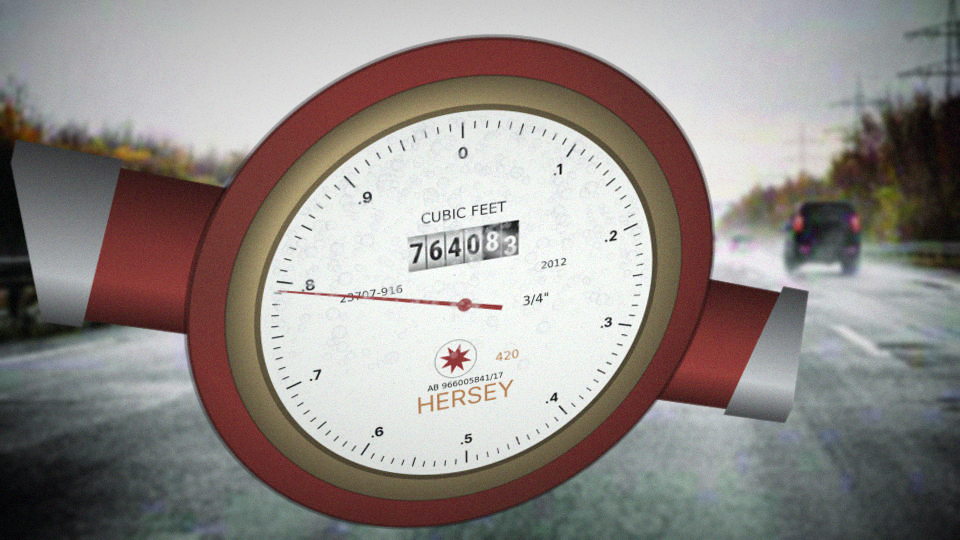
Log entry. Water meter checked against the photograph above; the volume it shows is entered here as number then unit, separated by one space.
764082.79 ft³
